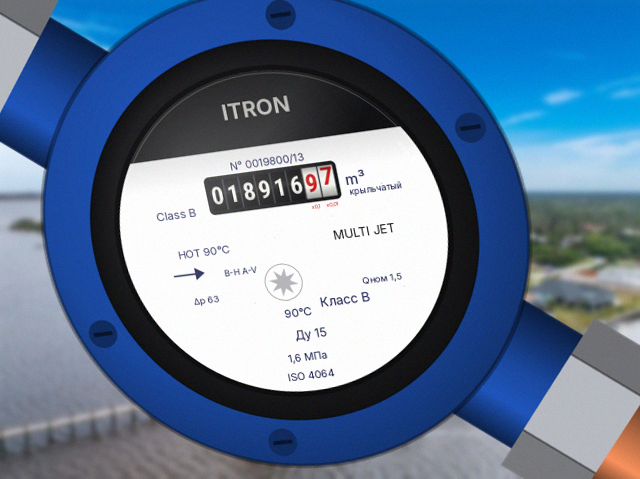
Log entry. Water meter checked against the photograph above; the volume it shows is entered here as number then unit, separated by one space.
18916.97 m³
